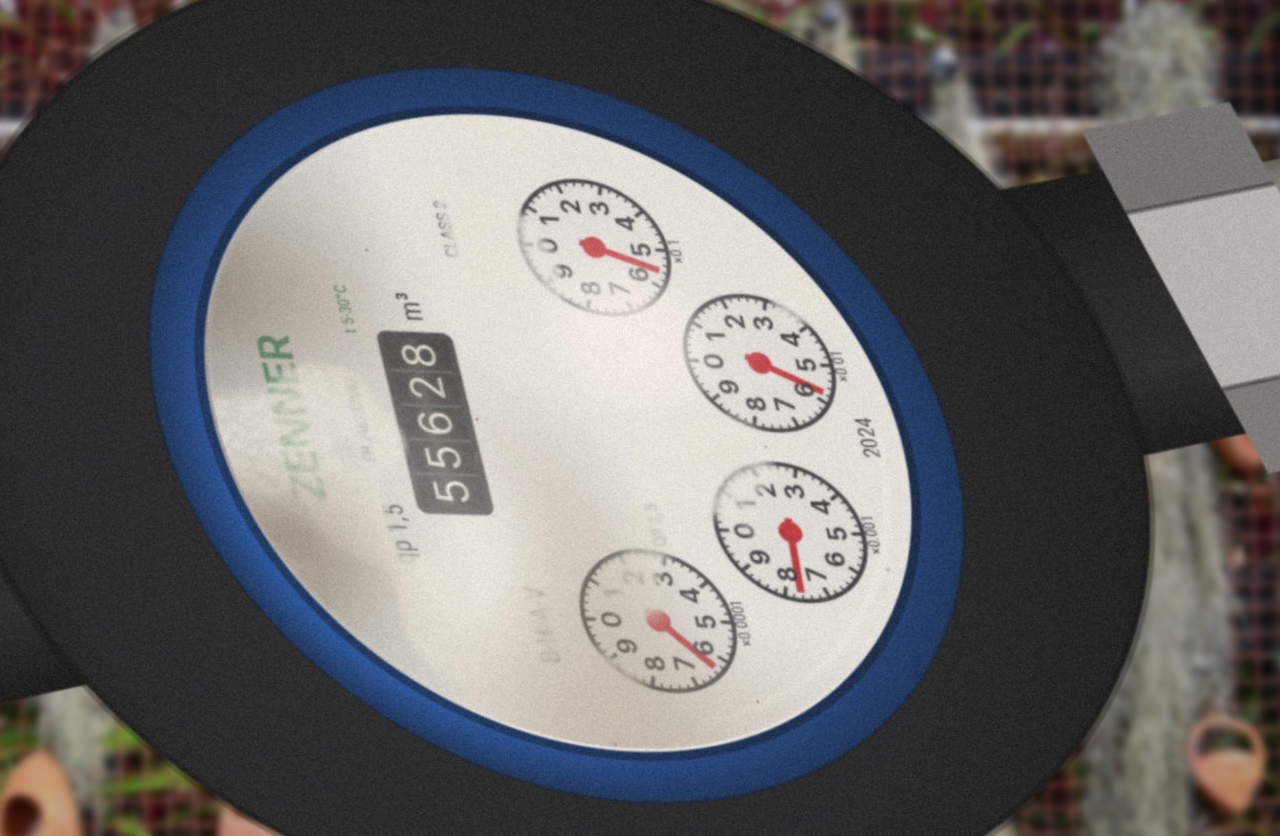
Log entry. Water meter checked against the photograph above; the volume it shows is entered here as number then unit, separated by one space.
55628.5576 m³
